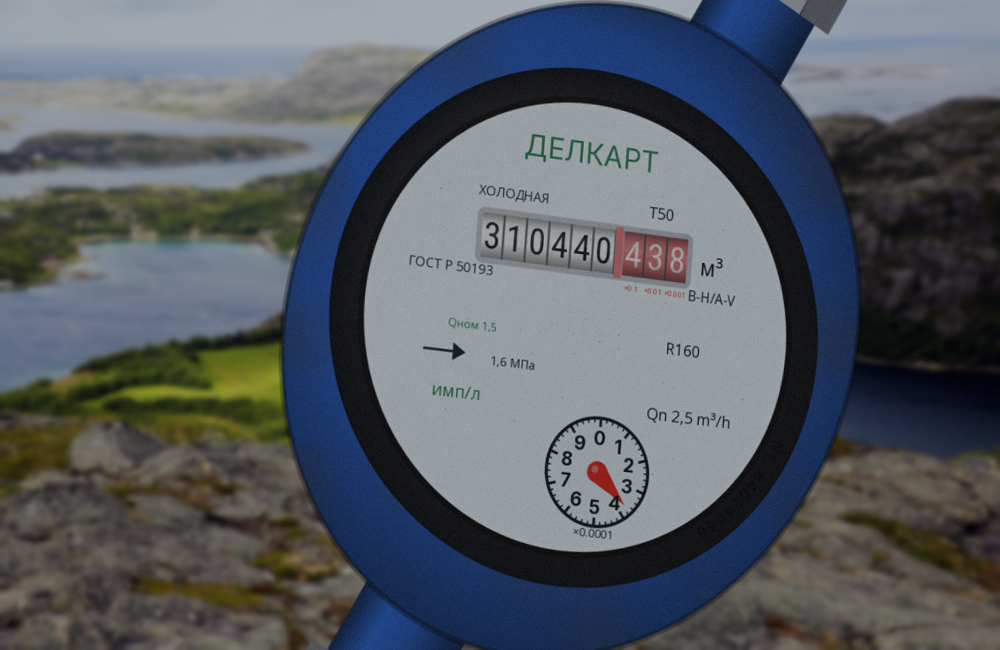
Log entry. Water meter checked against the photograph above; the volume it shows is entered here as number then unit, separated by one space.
310440.4383 m³
